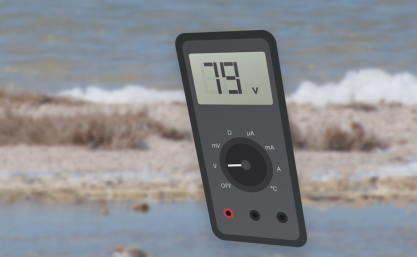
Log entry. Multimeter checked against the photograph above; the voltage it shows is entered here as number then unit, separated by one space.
79 V
